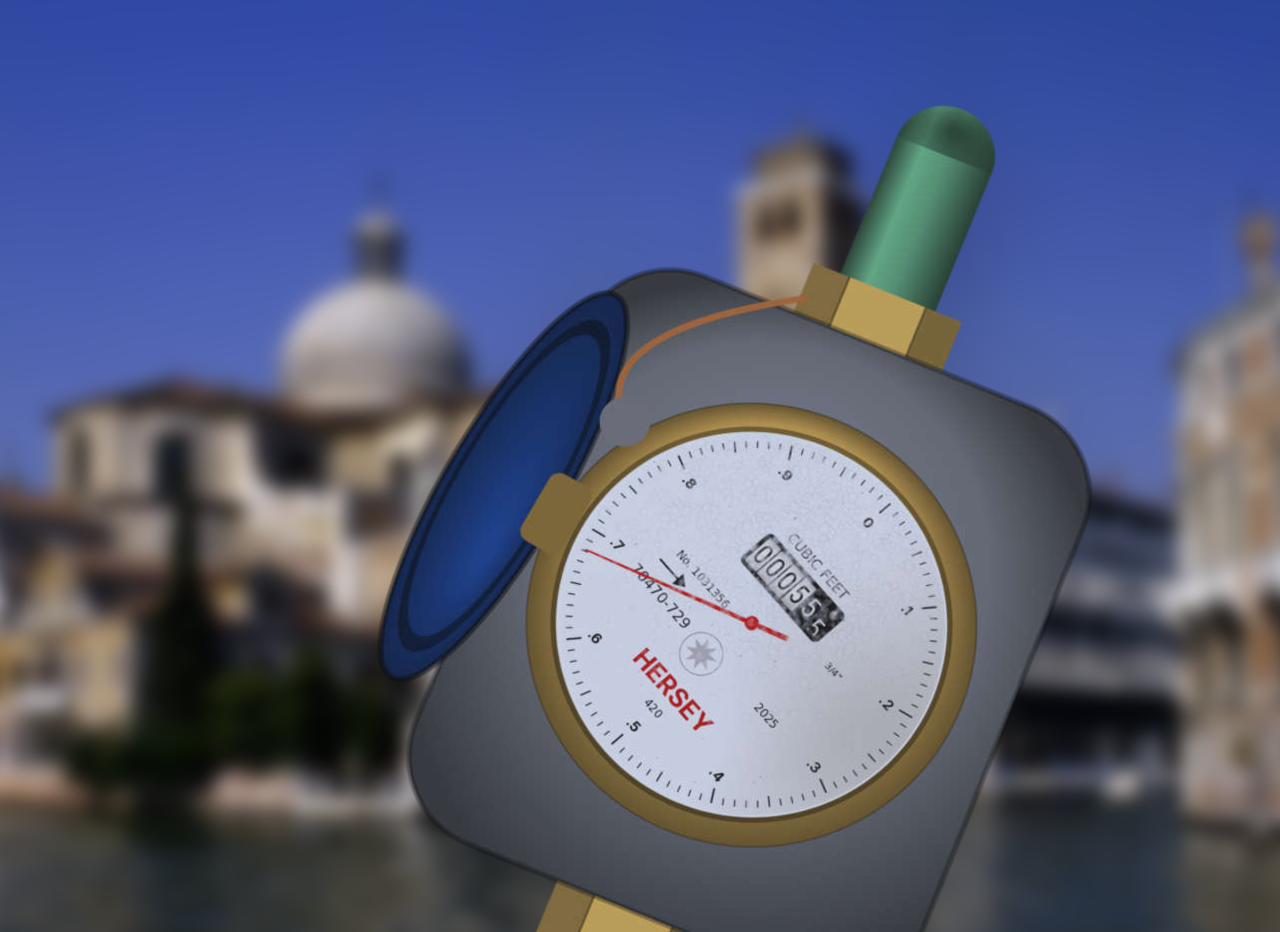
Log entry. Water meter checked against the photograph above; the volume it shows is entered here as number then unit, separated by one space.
554.68 ft³
